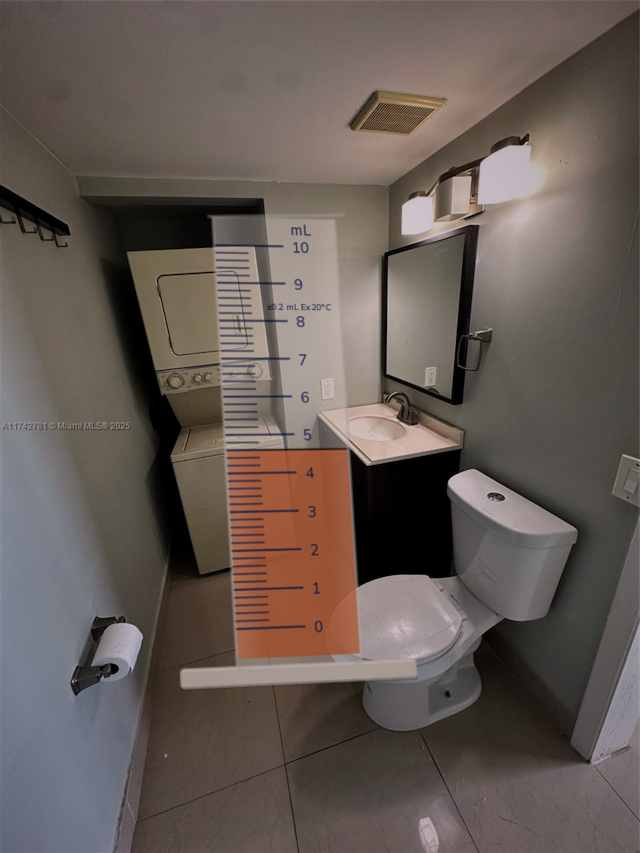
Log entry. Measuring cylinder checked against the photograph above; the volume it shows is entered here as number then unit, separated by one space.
4.6 mL
